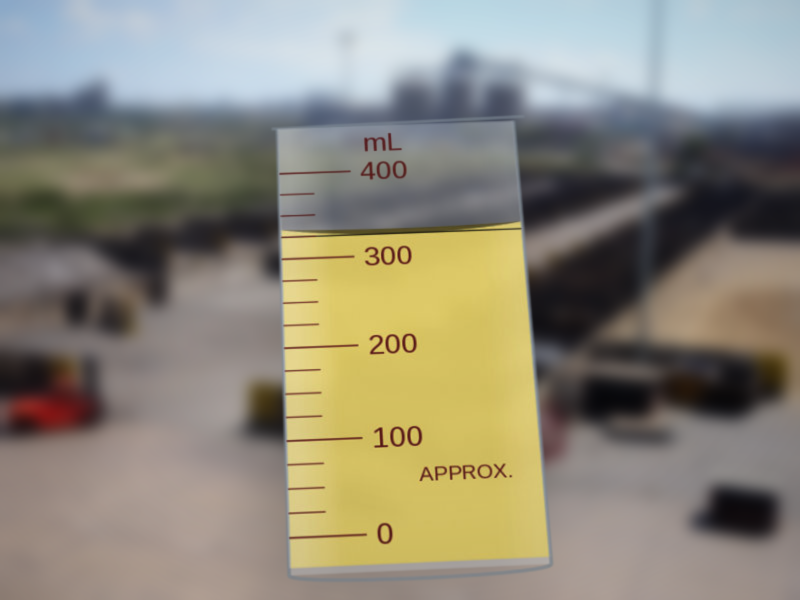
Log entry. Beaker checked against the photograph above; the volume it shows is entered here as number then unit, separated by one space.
325 mL
